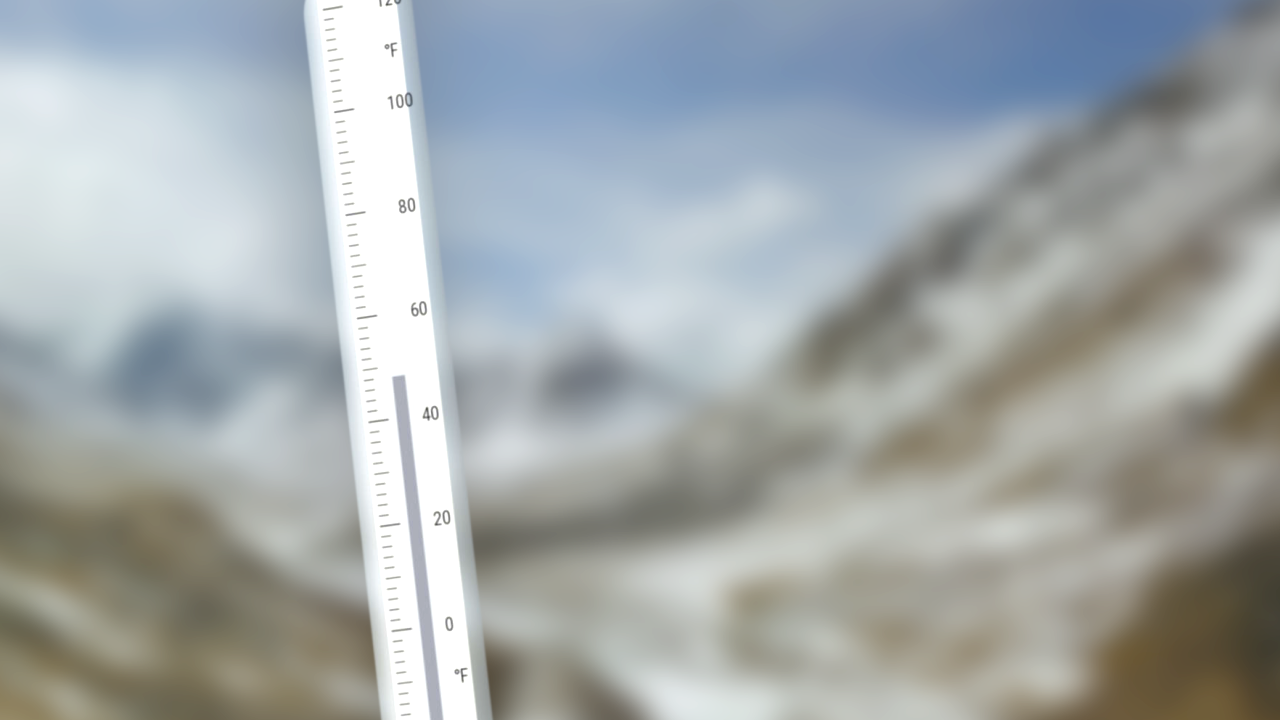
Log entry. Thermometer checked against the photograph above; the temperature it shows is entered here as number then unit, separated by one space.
48 °F
